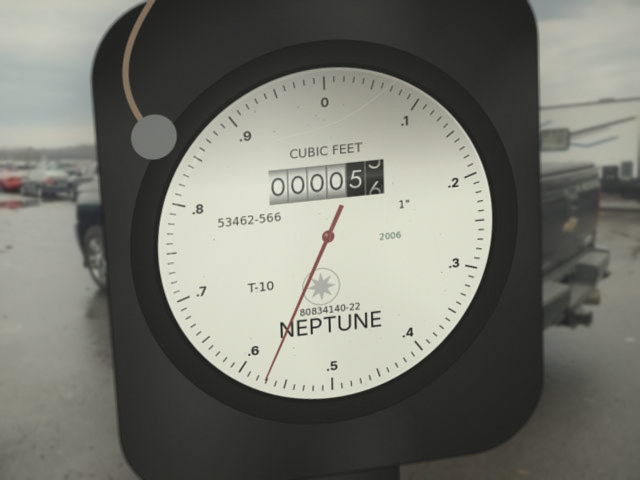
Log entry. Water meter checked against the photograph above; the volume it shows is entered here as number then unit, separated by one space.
55.57 ft³
